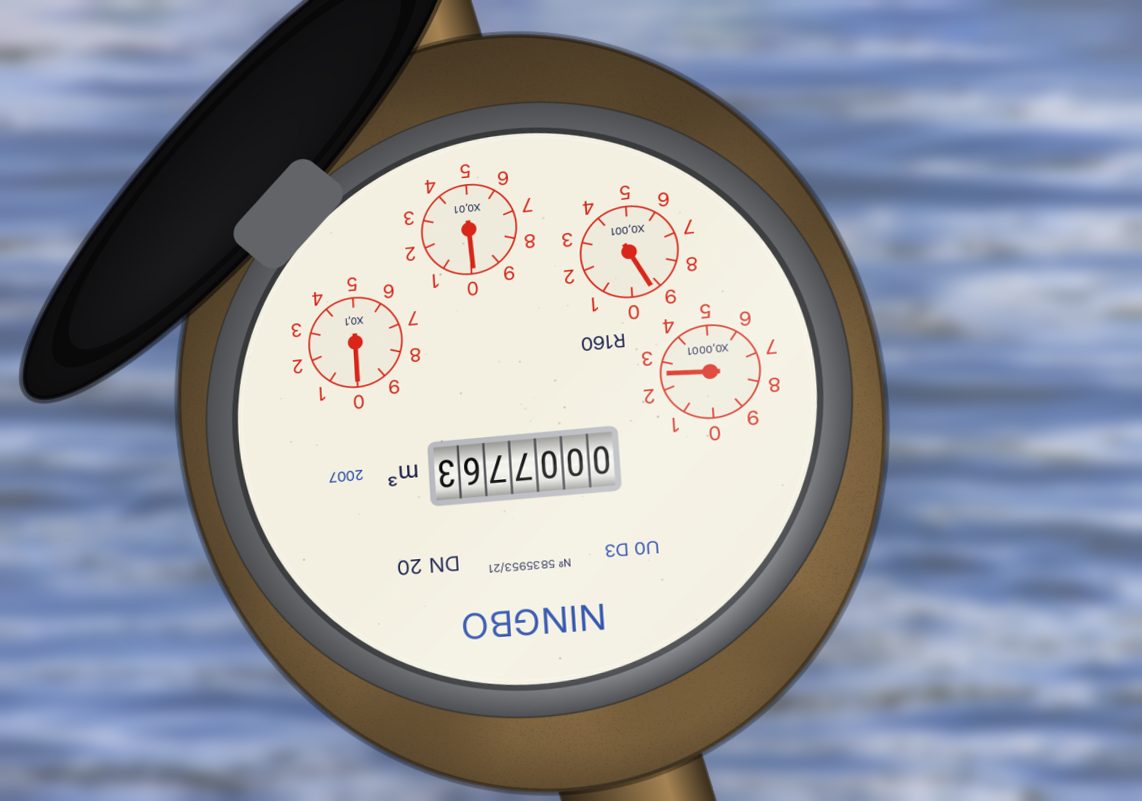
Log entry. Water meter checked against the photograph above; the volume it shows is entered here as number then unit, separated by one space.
7762.9992 m³
